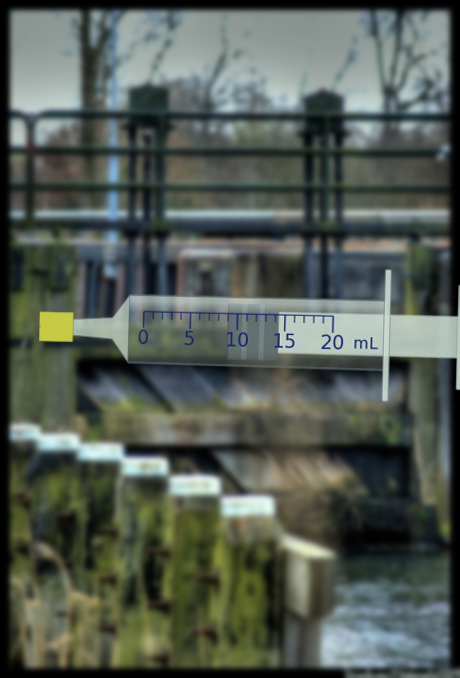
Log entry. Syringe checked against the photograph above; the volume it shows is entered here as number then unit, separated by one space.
9 mL
